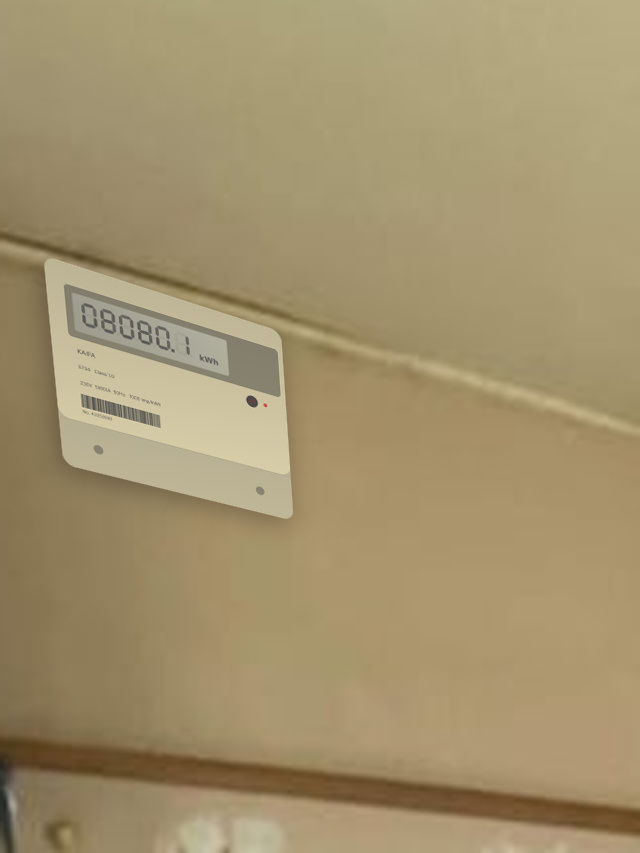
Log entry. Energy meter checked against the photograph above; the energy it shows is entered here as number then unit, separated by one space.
8080.1 kWh
